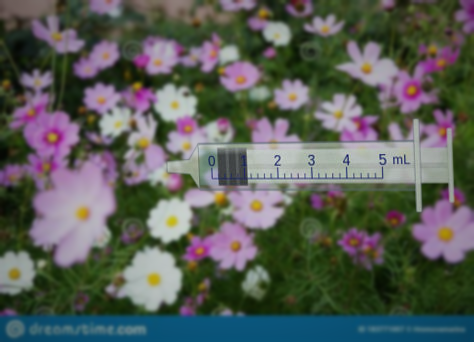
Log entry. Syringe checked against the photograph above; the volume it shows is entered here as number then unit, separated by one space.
0.2 mL
